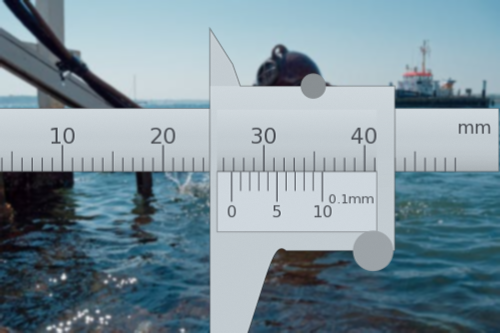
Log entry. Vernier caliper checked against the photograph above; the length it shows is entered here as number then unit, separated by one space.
26.8 mm
